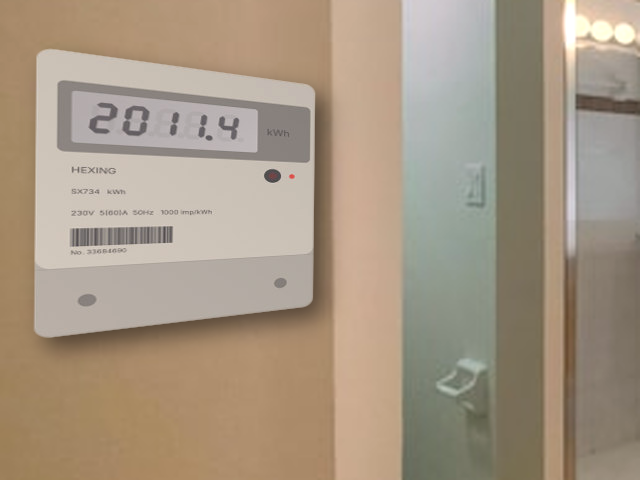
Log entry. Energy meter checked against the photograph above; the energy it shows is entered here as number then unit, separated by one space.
2011.4 kWh
